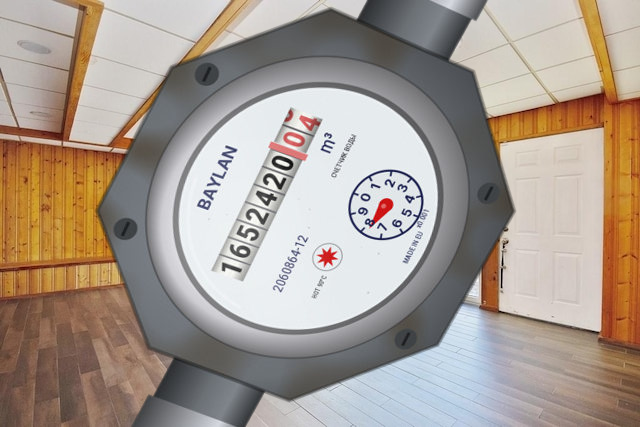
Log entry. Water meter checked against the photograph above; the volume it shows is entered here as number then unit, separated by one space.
1652420.037 m³
